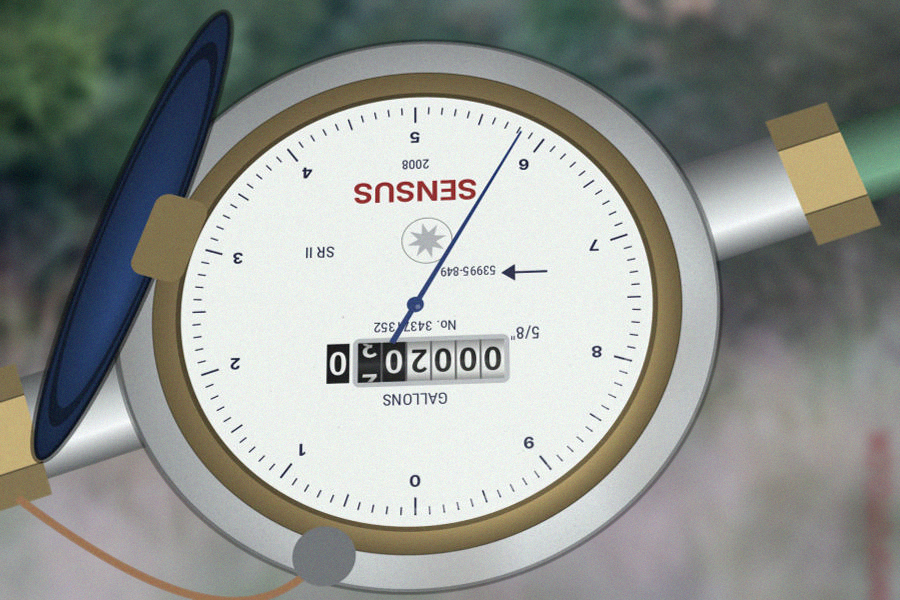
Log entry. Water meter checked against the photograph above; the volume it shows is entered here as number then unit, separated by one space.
2025.8 gal
